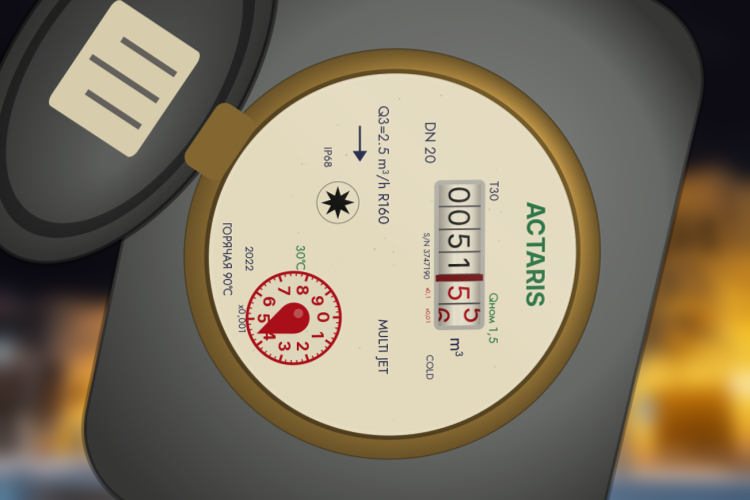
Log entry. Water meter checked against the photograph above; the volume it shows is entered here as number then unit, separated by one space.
51.554 m³
